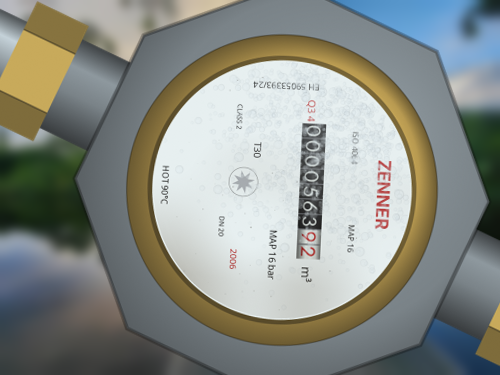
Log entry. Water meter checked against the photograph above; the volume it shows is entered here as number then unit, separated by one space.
563.92 m³
